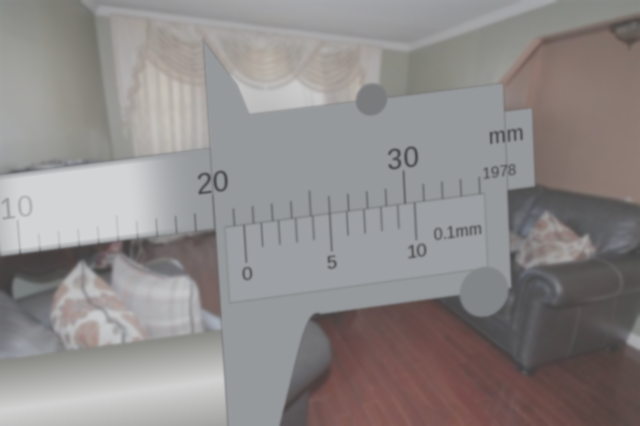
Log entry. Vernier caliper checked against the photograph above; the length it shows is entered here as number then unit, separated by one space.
21.5 mm
